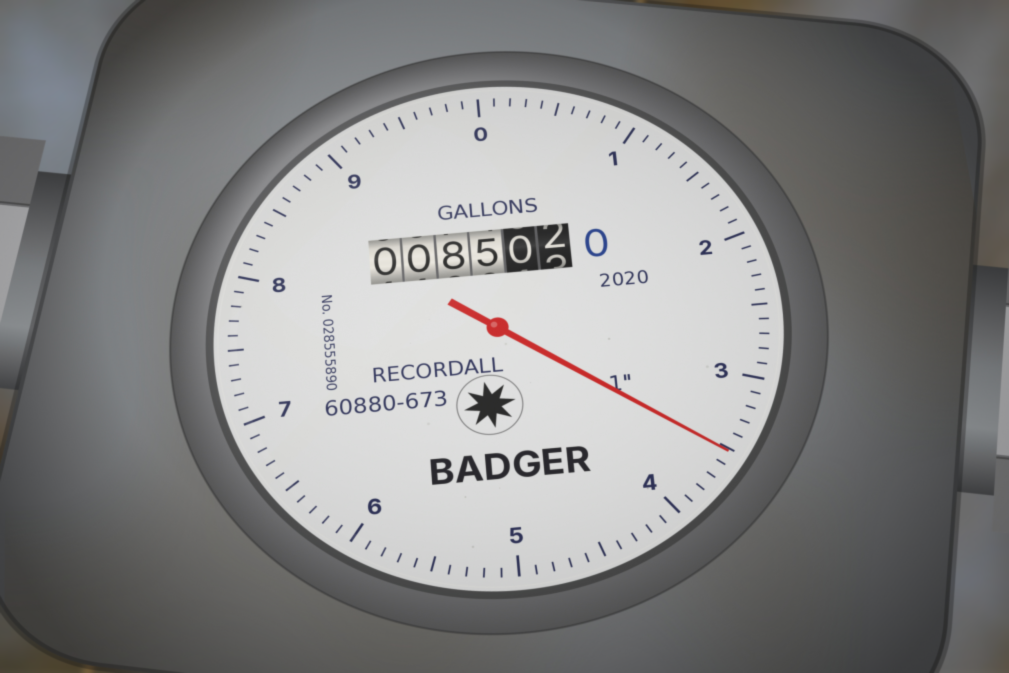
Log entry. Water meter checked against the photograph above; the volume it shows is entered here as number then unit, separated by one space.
85023.5 gal
